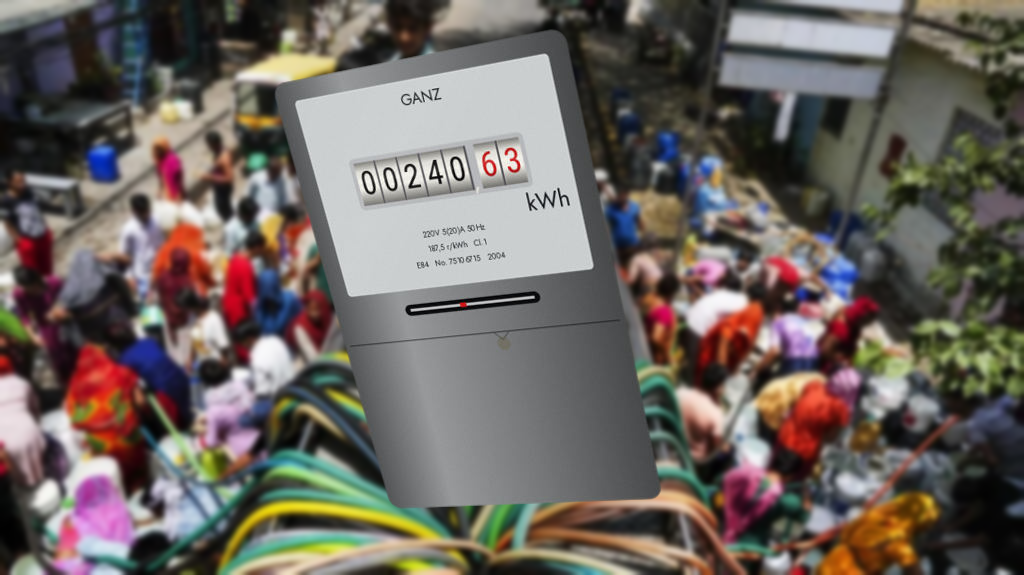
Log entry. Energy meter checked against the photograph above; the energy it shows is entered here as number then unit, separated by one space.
240.63 kWh
